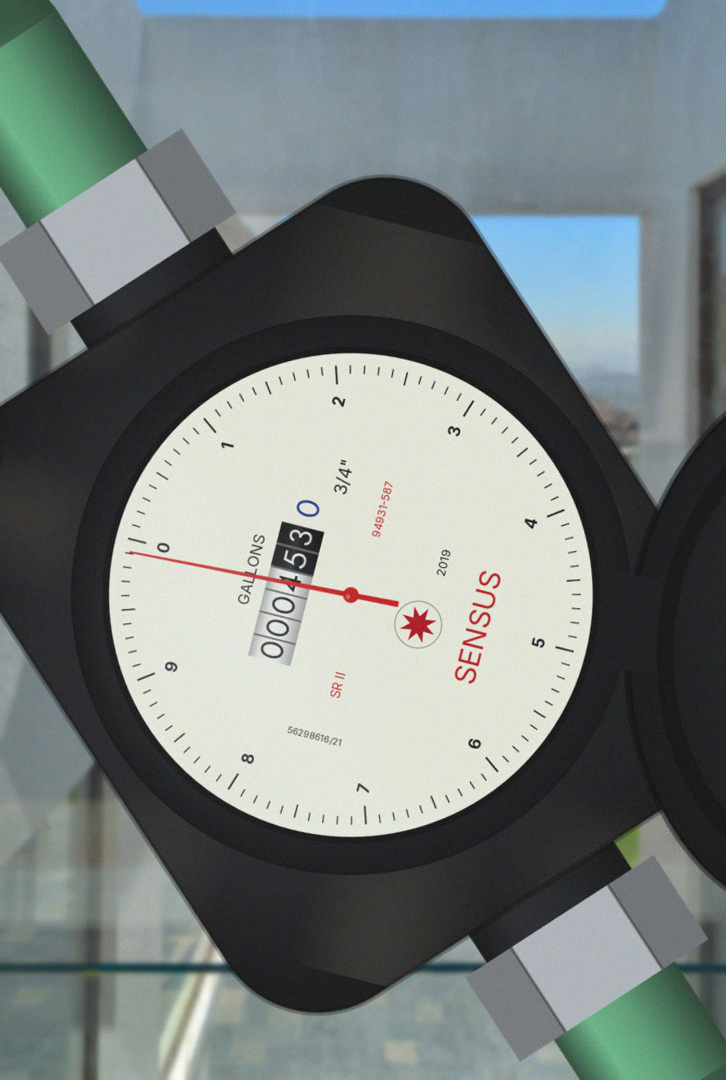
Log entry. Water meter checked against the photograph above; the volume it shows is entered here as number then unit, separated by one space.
4529.9 gal
